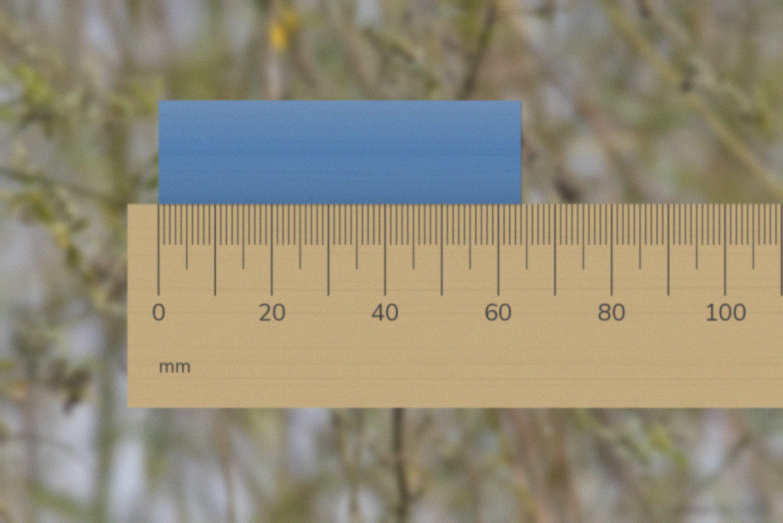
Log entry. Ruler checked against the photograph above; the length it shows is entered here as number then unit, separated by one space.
64 mm
